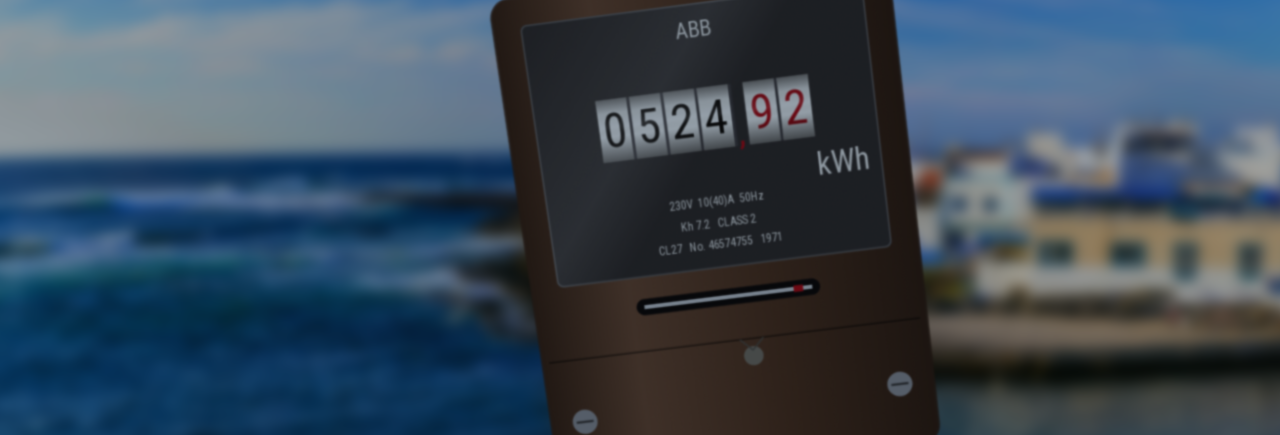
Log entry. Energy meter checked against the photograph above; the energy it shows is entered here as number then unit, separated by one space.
524.92 kWh
